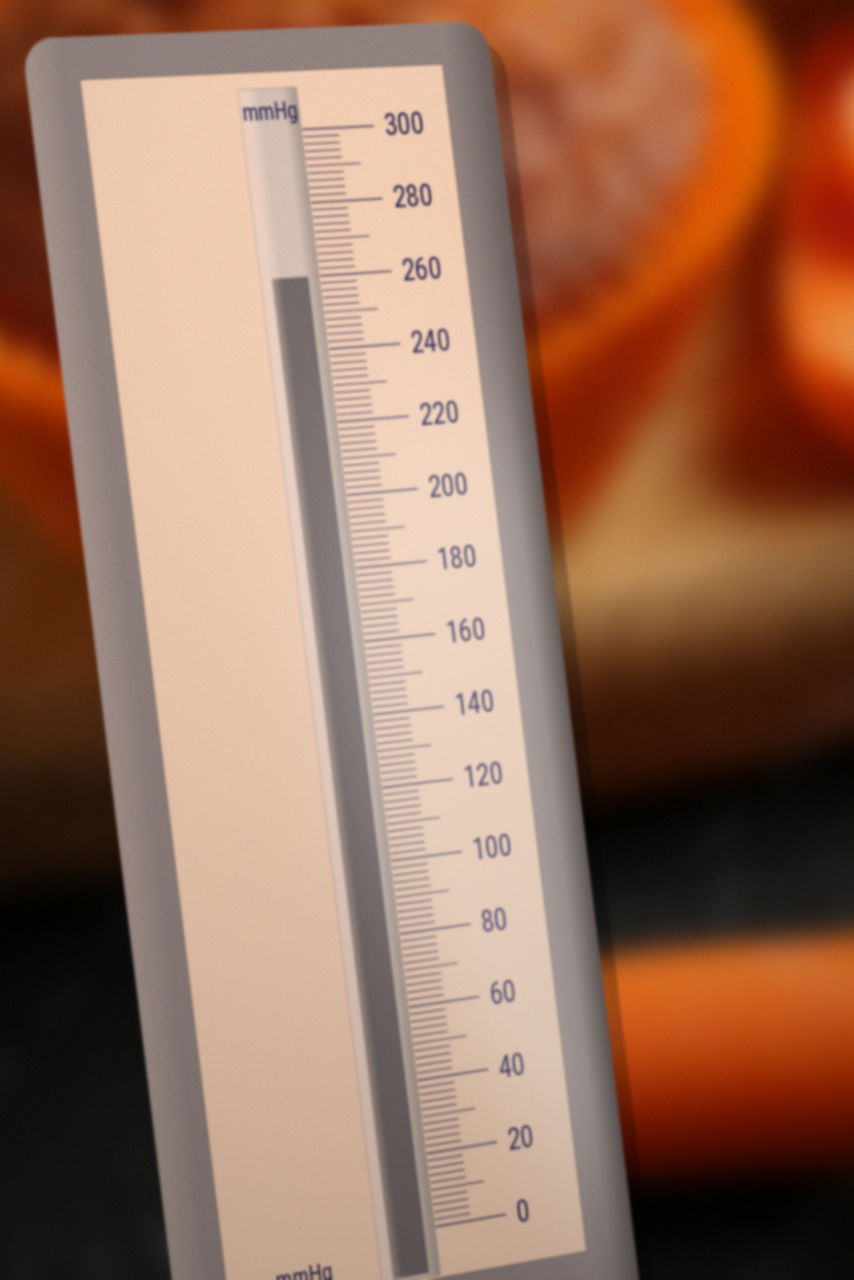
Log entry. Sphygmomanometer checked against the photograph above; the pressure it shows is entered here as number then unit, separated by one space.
260 mmHg
